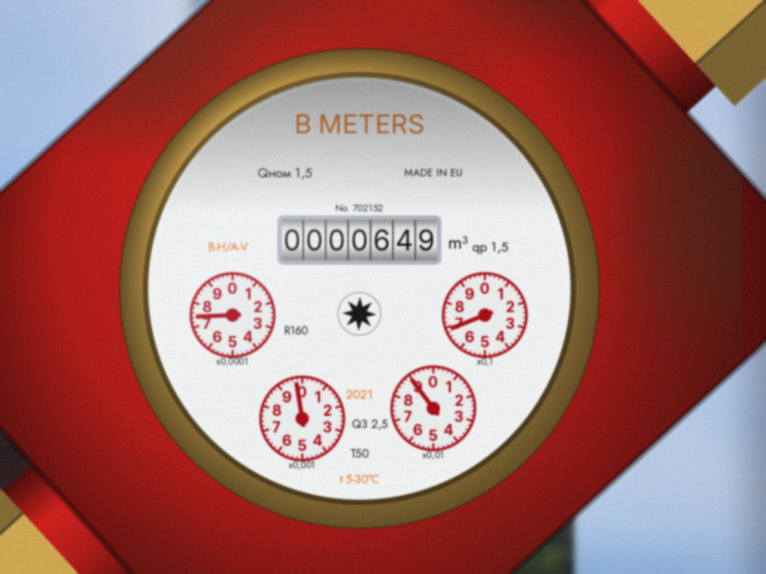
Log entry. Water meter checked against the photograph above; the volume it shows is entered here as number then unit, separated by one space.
649.6897 m³
